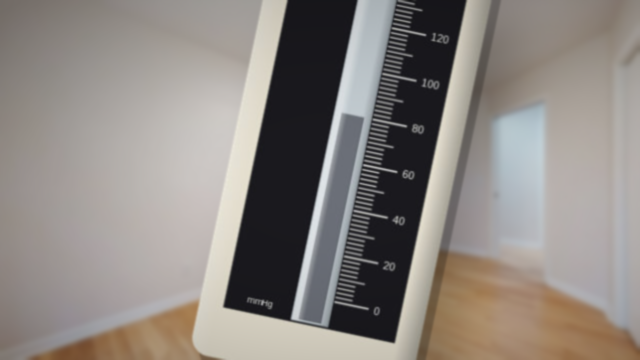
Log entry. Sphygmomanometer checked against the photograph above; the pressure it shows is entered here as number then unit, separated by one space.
80 mmHg
